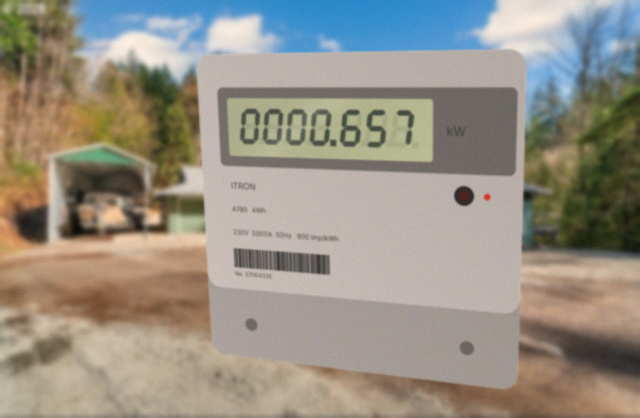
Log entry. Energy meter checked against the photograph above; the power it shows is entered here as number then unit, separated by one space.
0.657 kW
